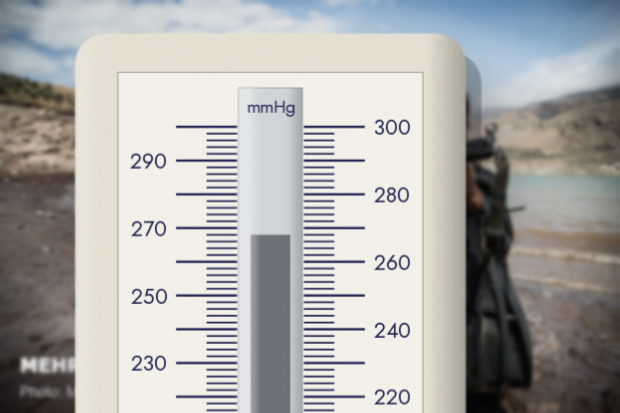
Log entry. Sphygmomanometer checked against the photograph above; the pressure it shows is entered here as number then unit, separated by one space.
268 mmHg
